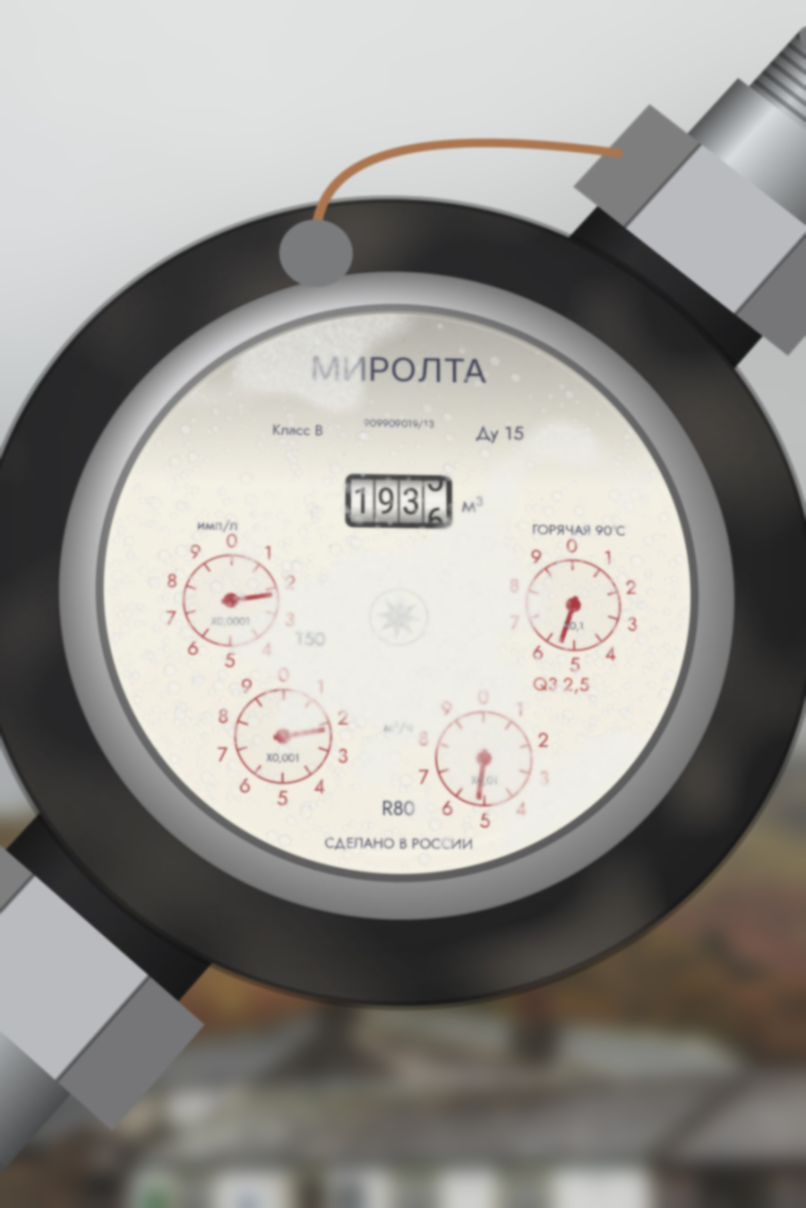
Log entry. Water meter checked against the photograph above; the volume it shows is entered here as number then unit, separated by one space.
1935.5522 m³
